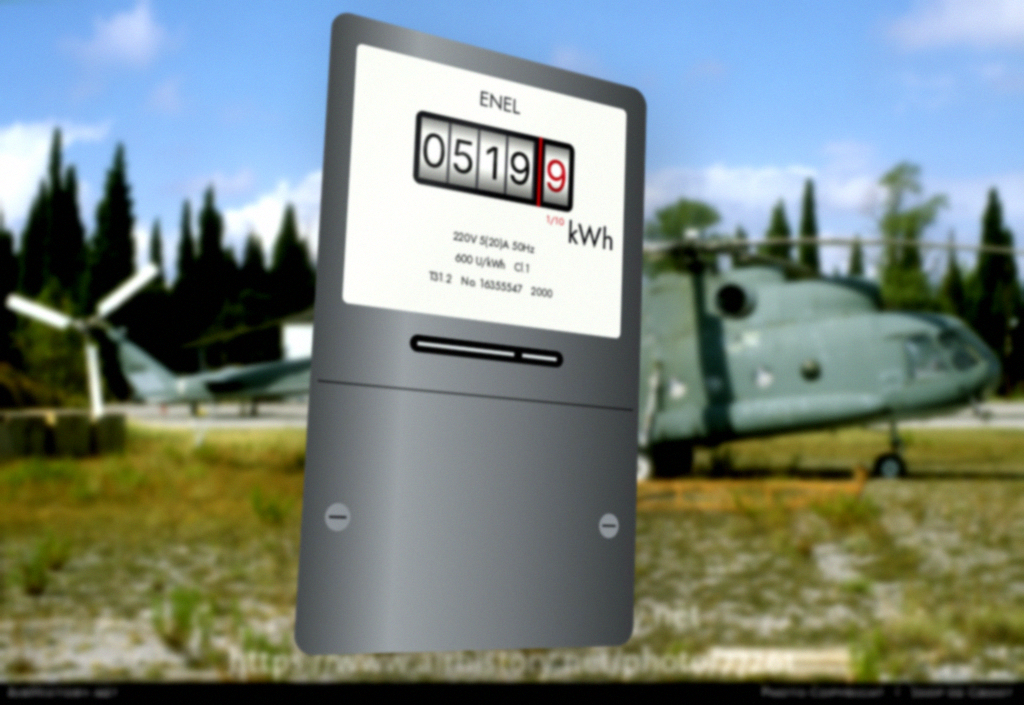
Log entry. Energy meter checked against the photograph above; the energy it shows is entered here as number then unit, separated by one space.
519.9 kWh
